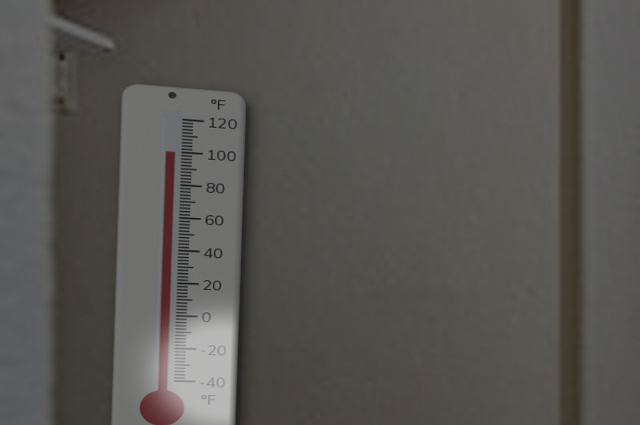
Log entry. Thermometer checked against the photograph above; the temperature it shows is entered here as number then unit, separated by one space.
100 °F
